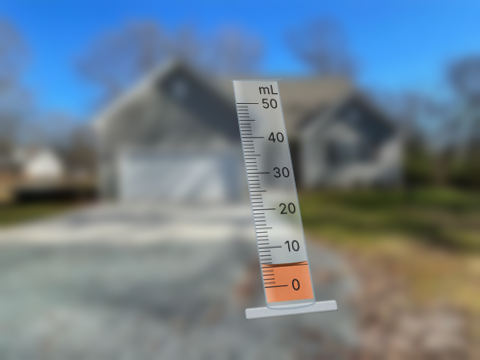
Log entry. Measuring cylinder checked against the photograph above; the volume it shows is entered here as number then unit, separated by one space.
5 mL
